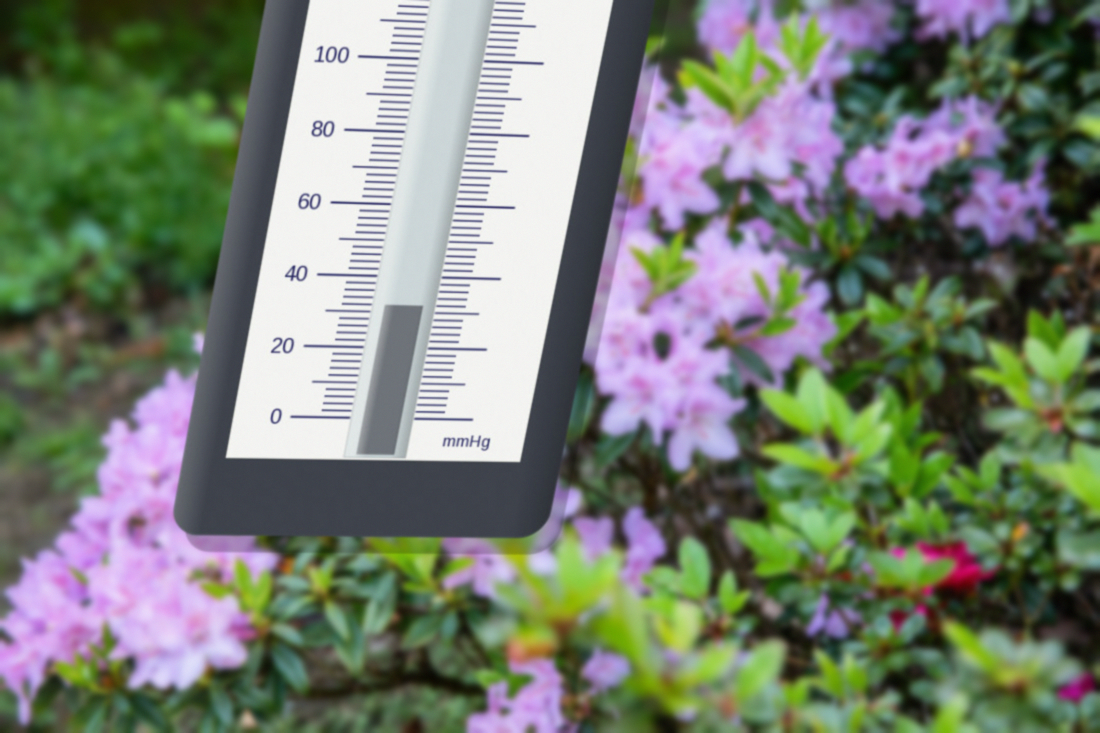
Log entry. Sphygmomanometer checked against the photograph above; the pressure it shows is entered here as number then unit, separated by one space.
32 mmHg
